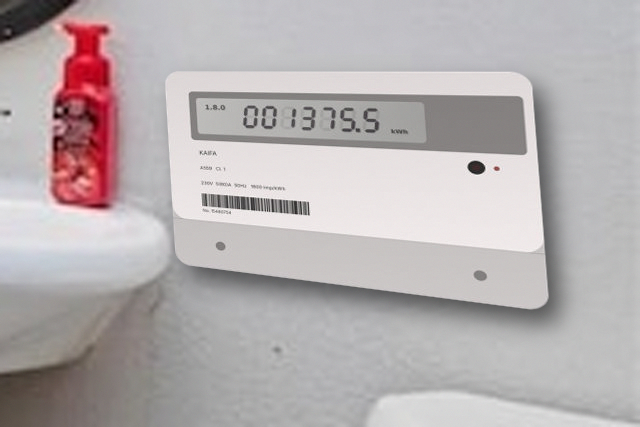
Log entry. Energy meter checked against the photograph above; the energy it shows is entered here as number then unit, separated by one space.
1375.5 kWh
